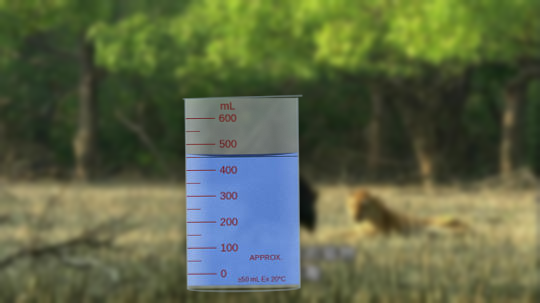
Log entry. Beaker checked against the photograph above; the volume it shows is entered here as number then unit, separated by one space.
450 mL
